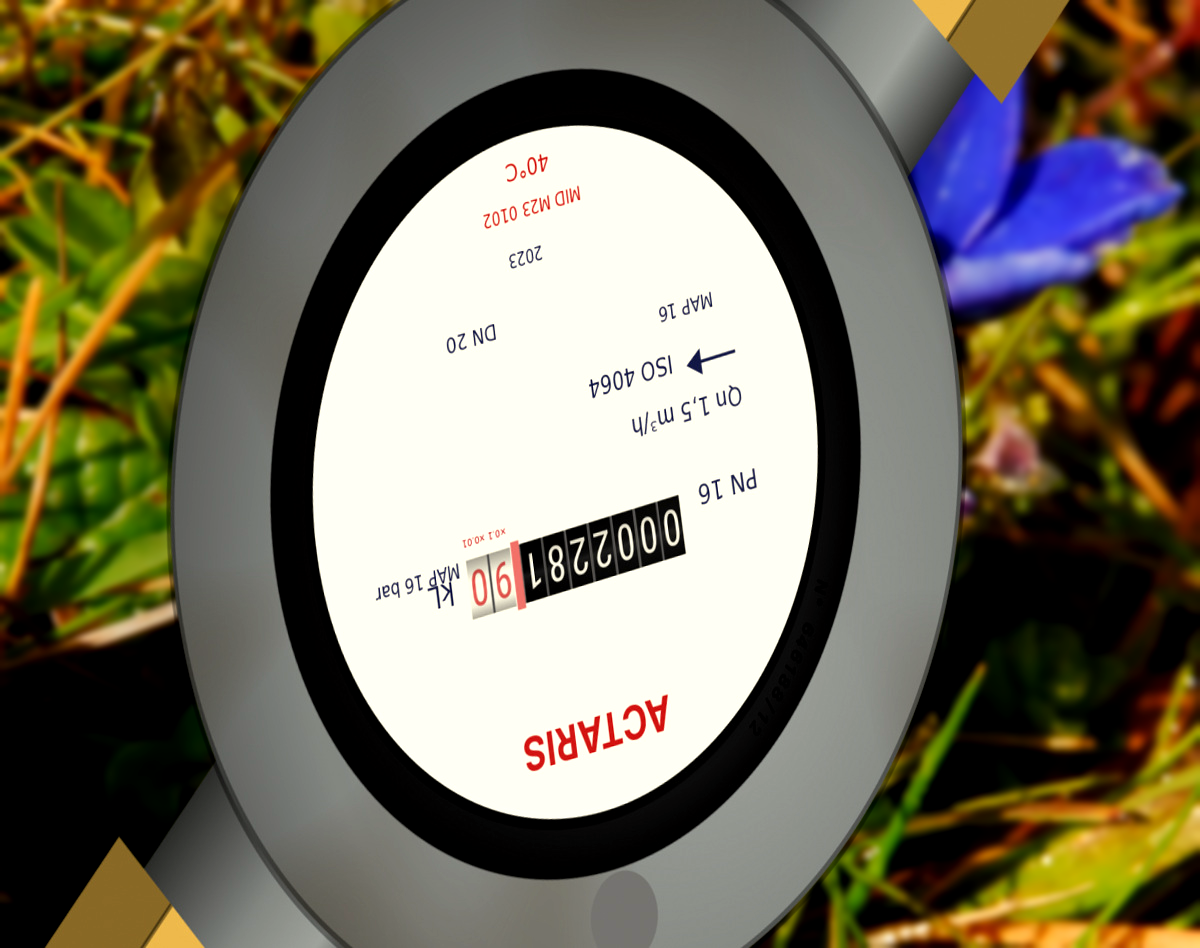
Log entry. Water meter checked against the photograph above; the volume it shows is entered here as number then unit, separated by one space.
2281.90 kL
